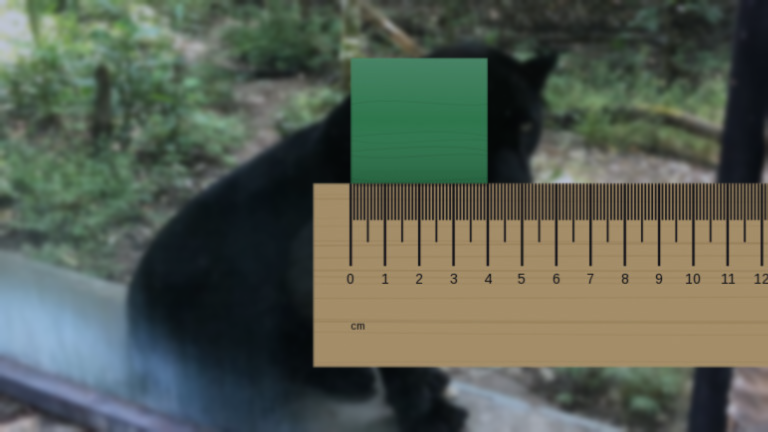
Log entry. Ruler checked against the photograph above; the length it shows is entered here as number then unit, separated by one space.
4 cm
